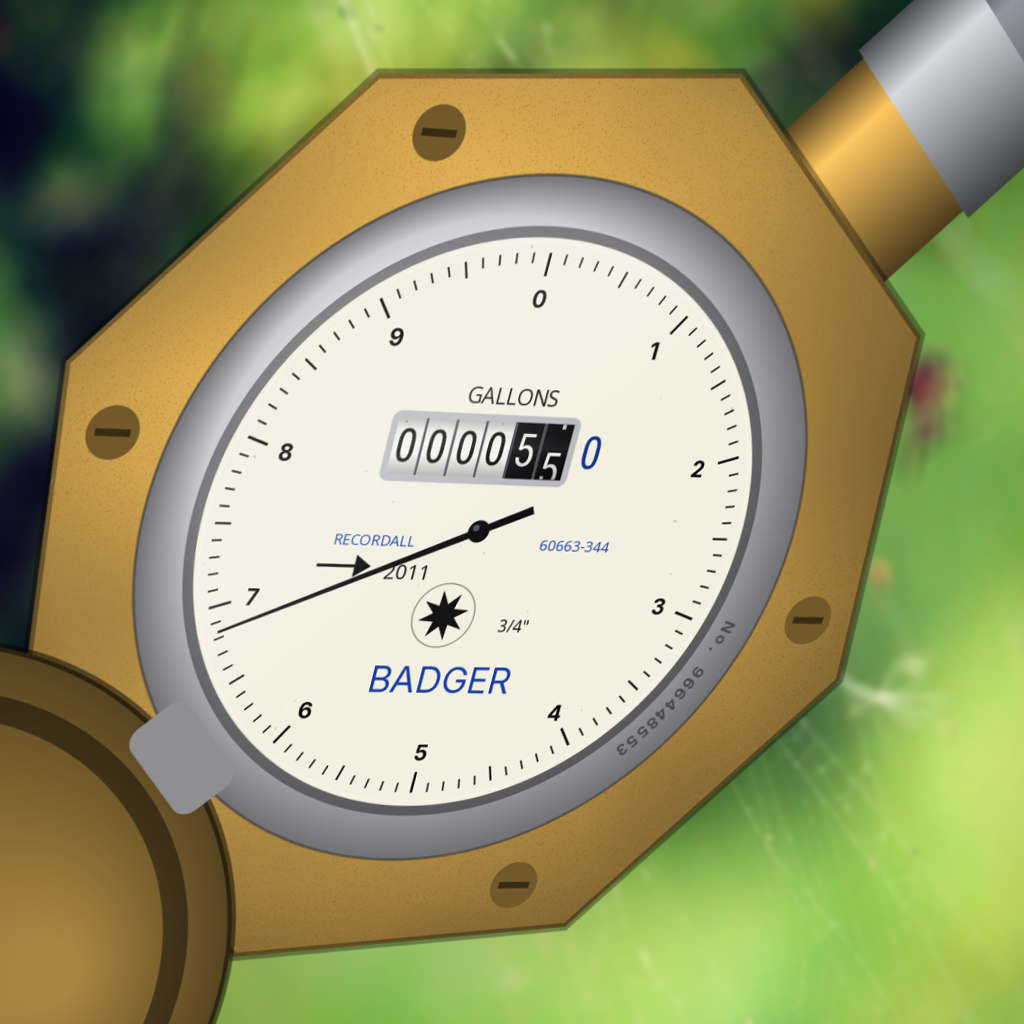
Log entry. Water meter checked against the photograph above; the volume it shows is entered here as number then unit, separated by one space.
546.8 gal
